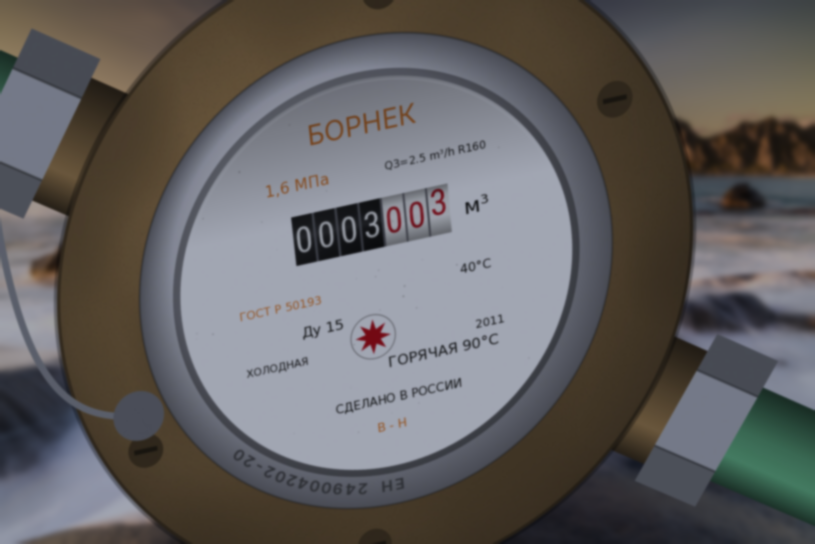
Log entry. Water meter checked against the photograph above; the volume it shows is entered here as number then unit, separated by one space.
3.003 m³
